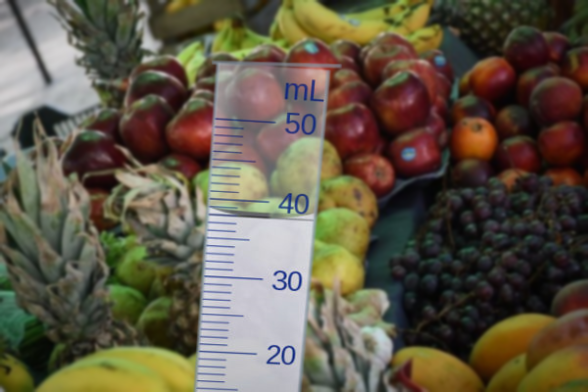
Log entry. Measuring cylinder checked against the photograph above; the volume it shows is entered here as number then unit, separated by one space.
38 mL
